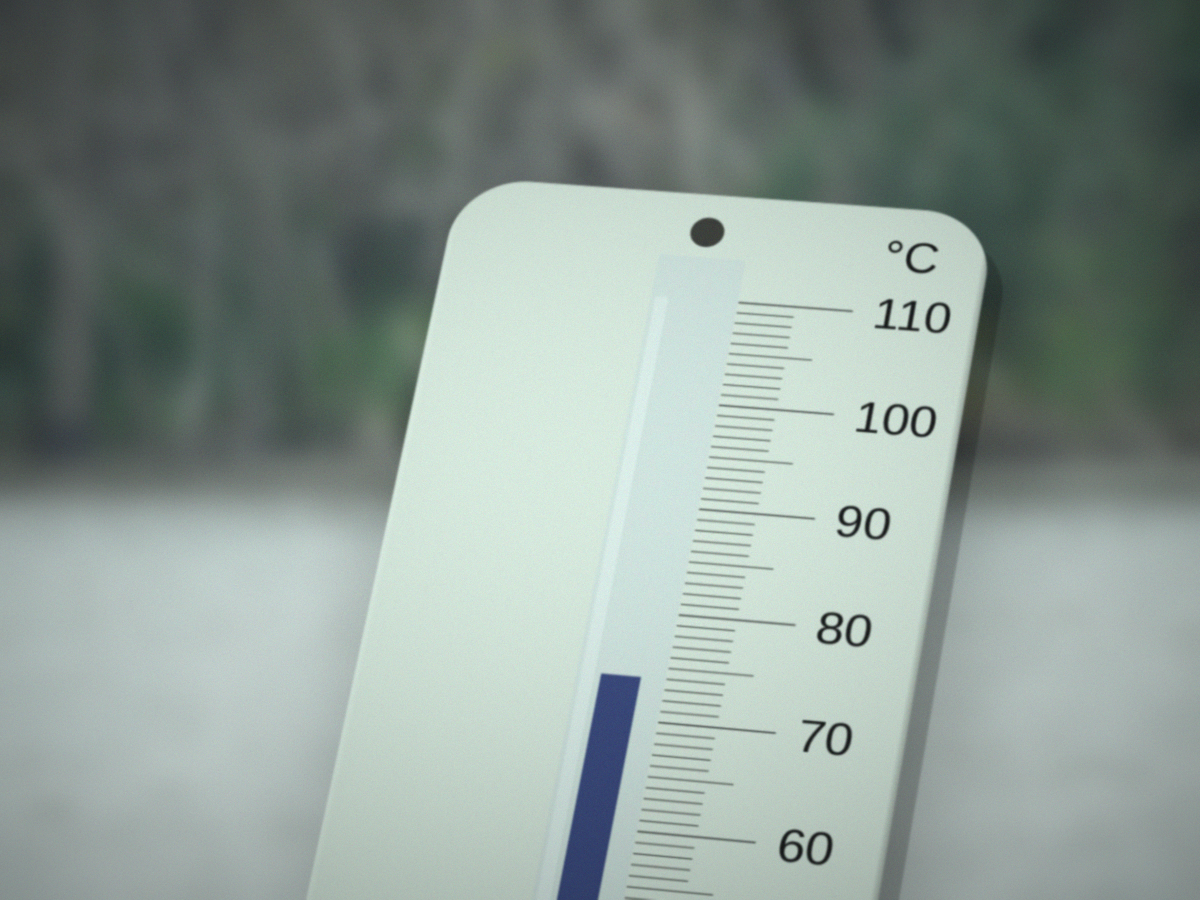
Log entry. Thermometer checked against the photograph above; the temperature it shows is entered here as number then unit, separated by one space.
74 °C
